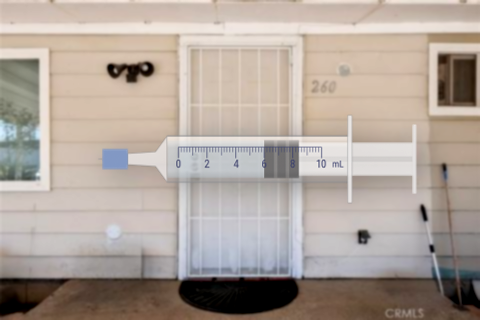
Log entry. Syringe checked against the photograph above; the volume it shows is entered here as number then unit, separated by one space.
6 mL
